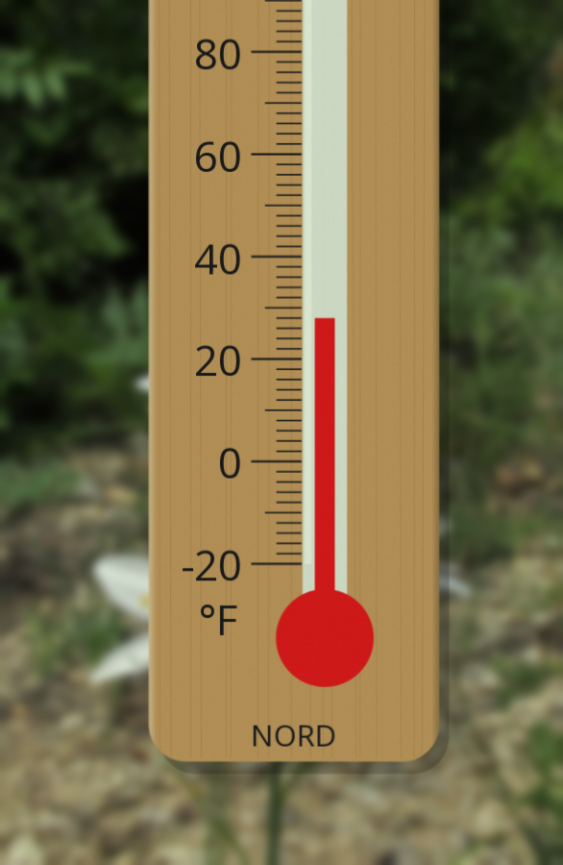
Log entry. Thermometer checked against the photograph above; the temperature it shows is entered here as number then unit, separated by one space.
28 °F
